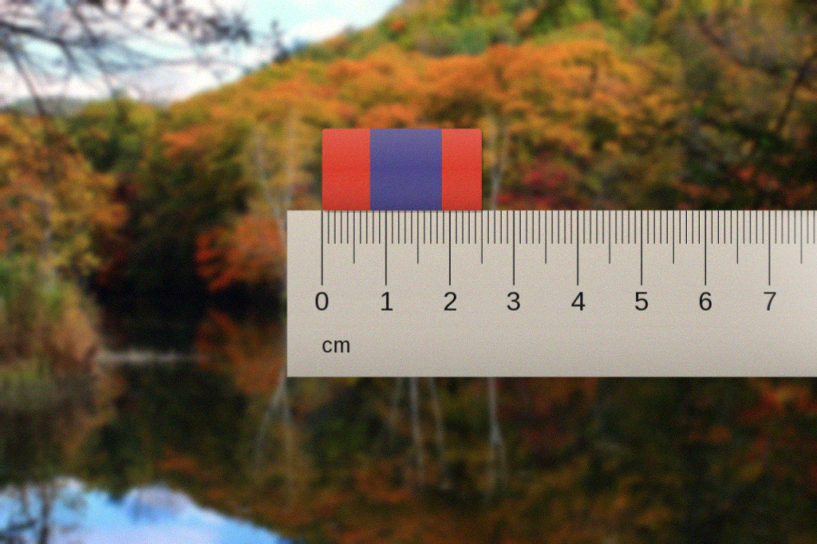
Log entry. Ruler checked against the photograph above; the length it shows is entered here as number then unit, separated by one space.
2.5 cm
